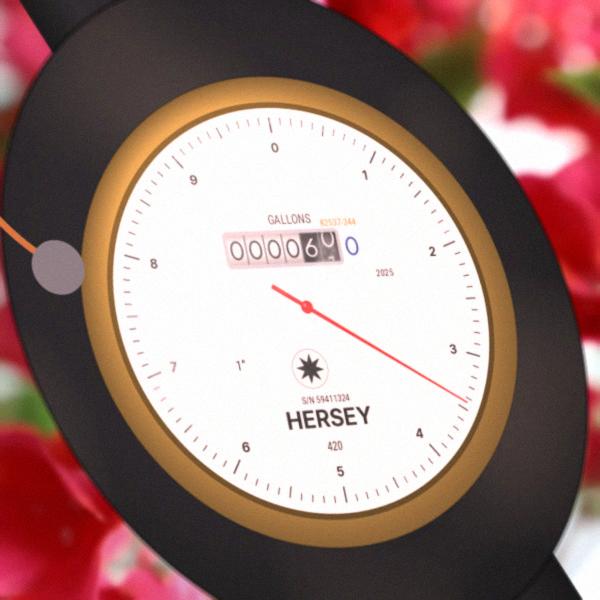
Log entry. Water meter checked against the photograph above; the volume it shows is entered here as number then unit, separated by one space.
603.4 gal
